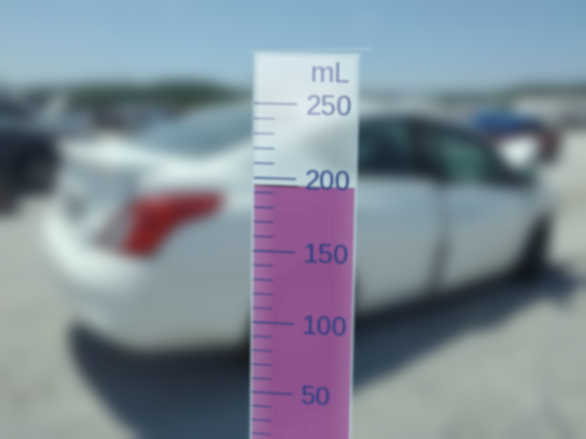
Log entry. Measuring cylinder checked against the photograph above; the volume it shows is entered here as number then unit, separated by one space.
195 mL
